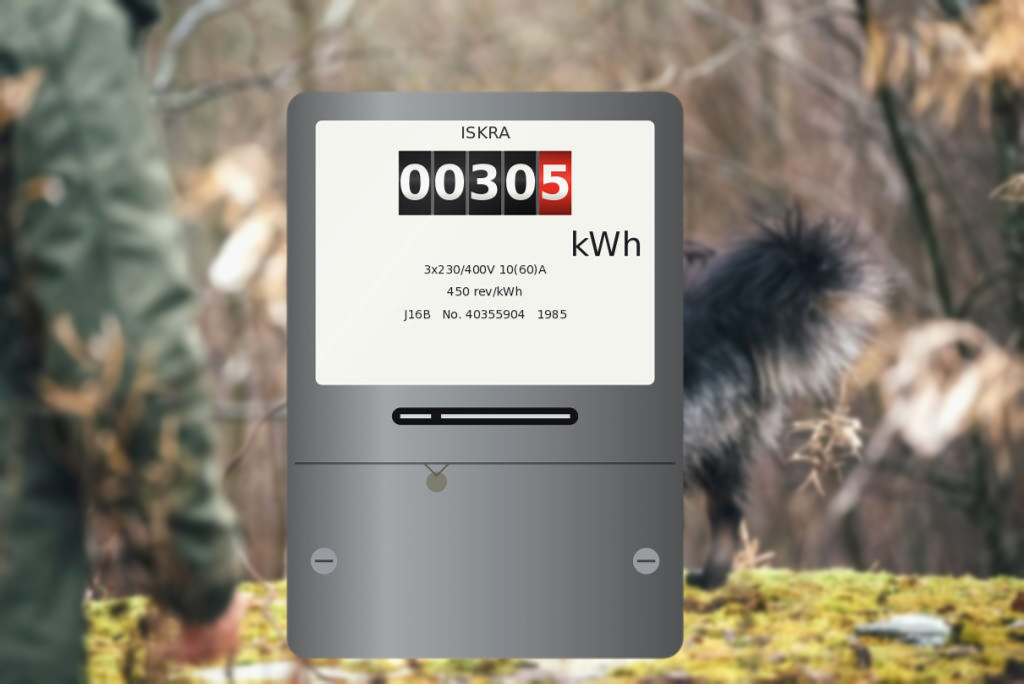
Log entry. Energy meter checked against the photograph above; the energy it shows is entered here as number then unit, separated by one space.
30.5 kWh
